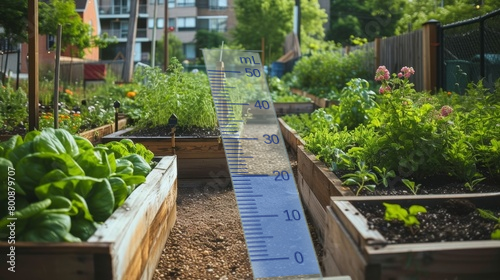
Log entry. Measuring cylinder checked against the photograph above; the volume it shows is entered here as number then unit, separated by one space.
20 mL
